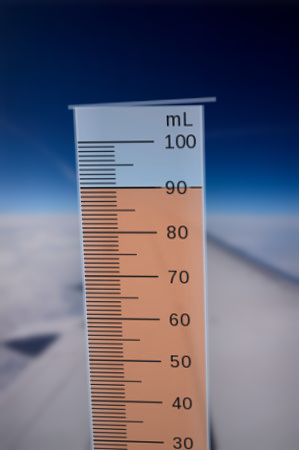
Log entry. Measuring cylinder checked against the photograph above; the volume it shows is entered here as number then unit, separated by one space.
90 mL
